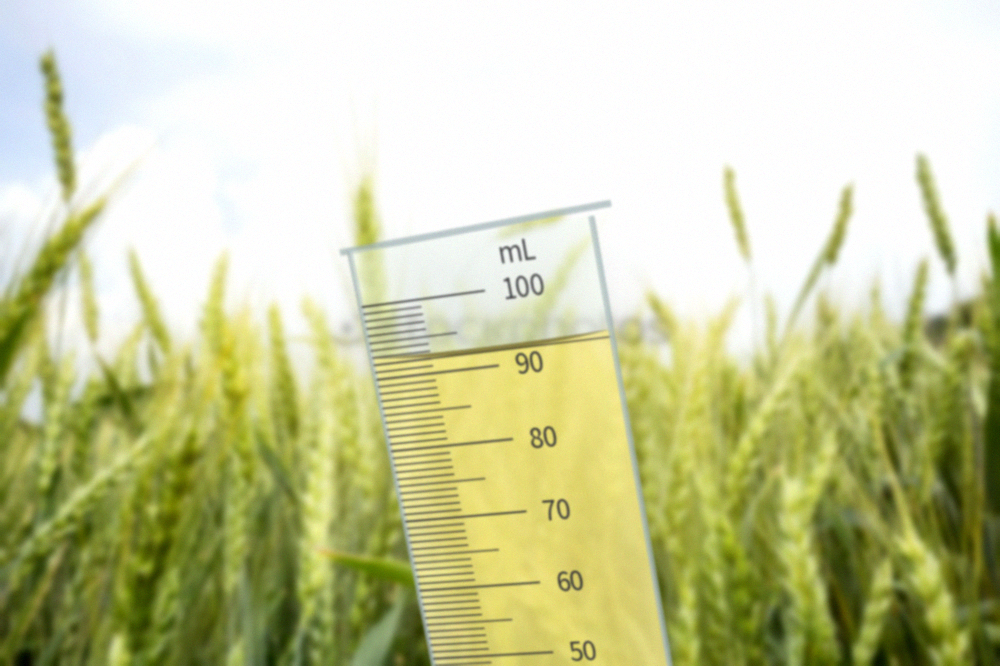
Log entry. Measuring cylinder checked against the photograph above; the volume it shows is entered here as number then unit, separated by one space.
92 mL
